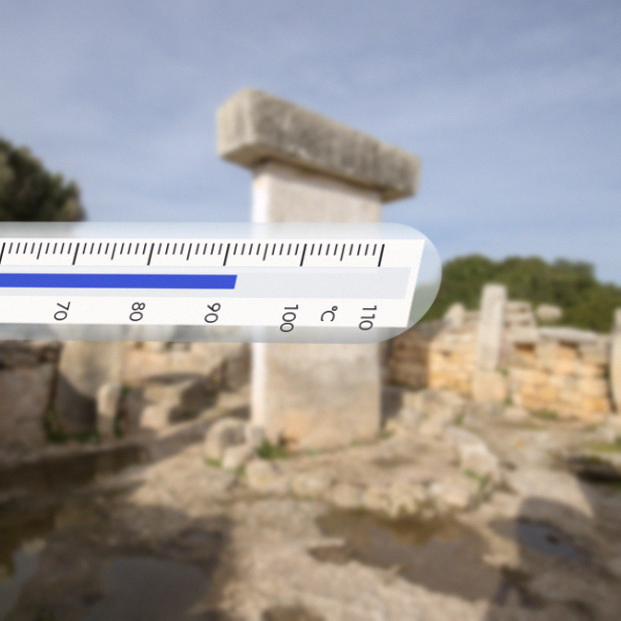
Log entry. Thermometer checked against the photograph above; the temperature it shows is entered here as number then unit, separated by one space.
92 °C
